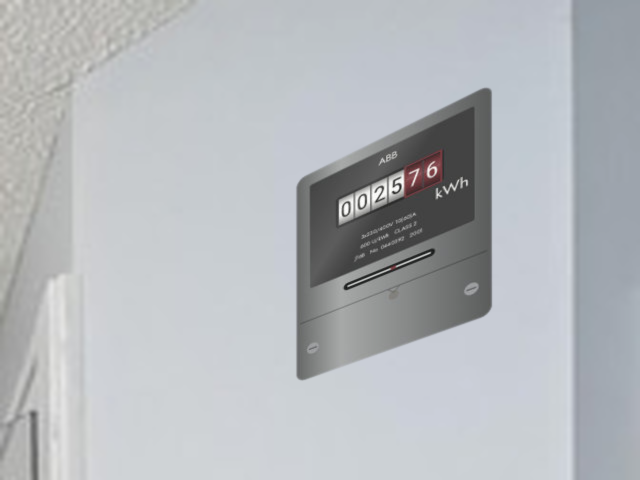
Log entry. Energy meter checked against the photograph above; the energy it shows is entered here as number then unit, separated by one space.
25.76 kWh
